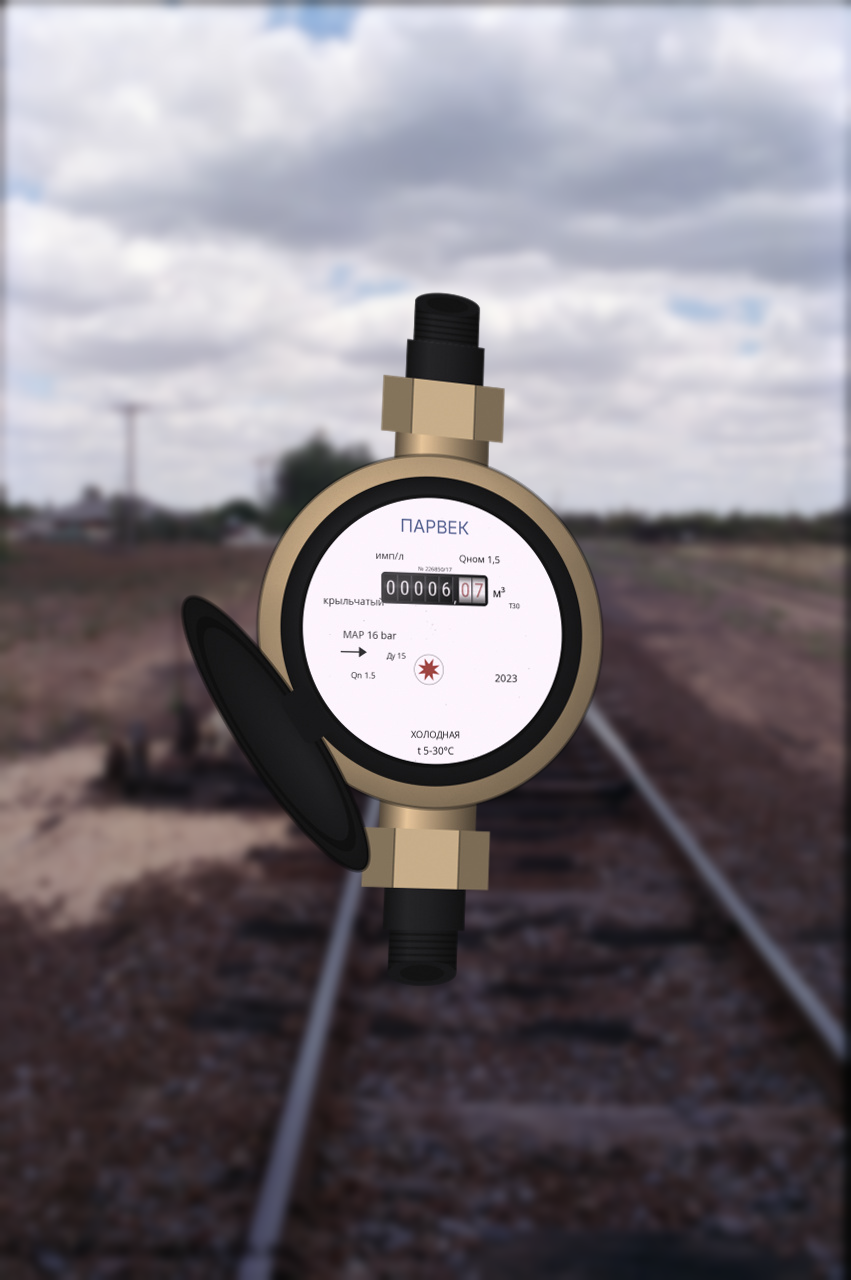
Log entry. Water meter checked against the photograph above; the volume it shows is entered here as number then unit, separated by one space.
6.07 m³
